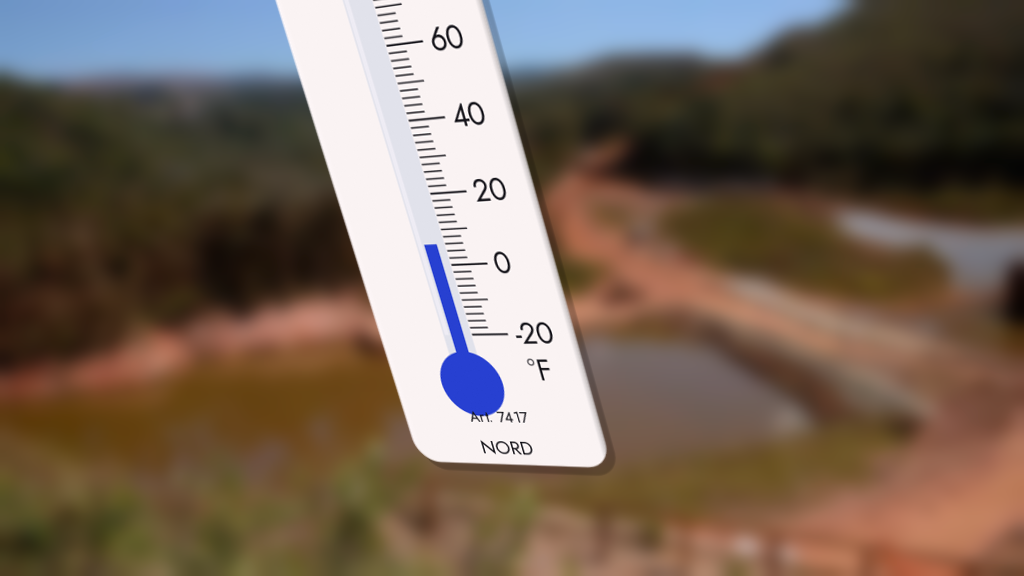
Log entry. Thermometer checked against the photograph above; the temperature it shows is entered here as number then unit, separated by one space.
6 °F
